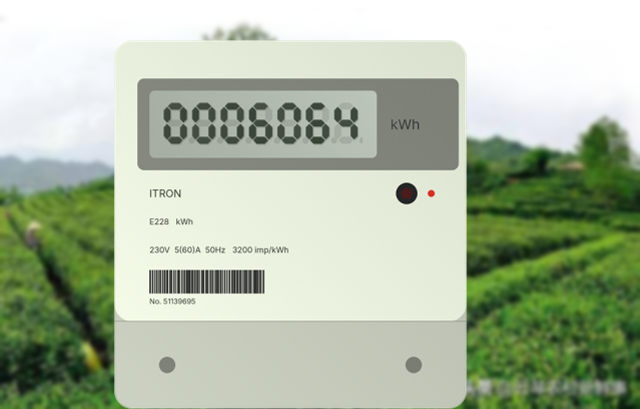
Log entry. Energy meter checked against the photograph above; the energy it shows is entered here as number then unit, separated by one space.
6064 kWh
